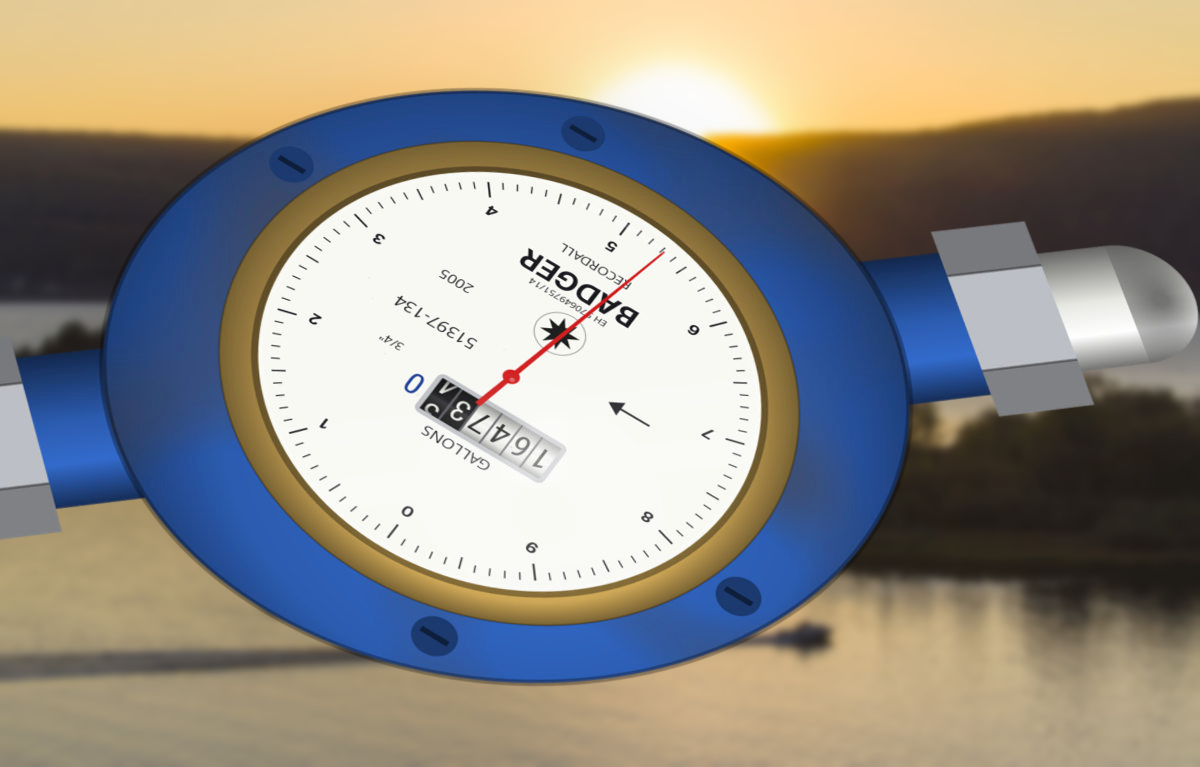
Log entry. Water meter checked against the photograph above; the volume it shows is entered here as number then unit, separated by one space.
1647335.3 gal
